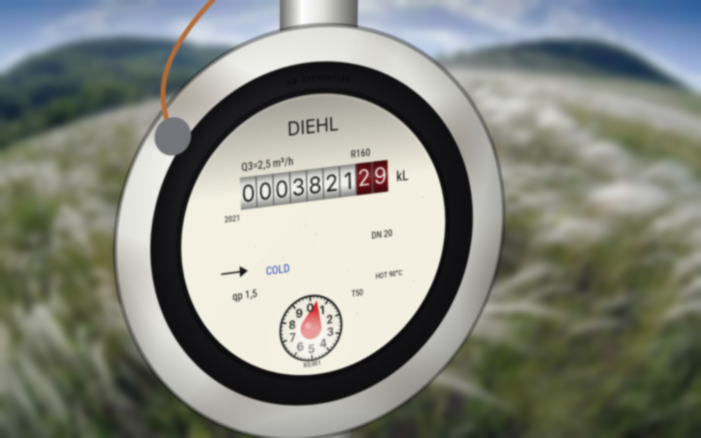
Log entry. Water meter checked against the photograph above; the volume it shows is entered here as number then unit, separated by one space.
3821.290 kL
